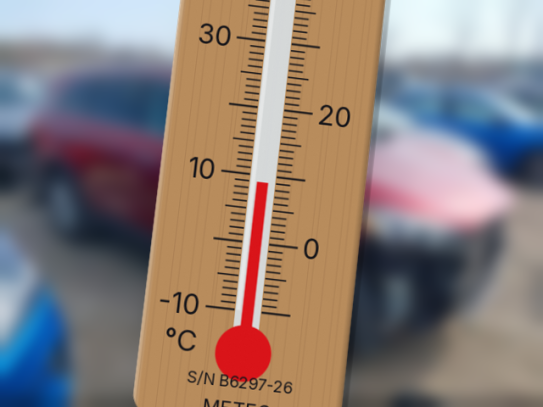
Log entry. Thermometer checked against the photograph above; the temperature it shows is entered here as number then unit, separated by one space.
9 °C
